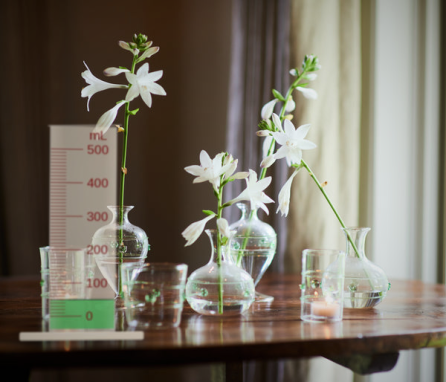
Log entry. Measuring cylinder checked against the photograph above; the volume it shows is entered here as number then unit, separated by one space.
50 mL
